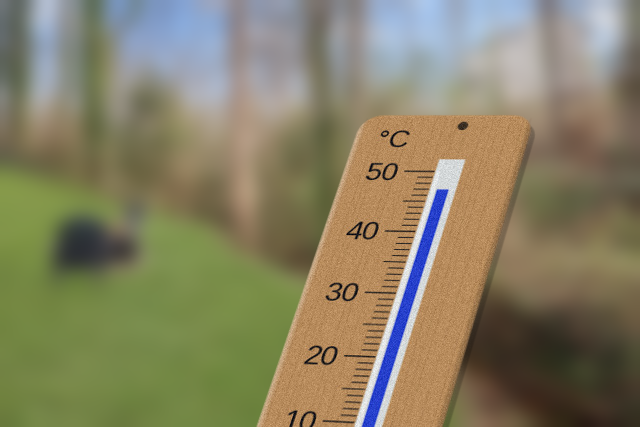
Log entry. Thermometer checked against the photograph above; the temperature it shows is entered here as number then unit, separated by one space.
47 °C
